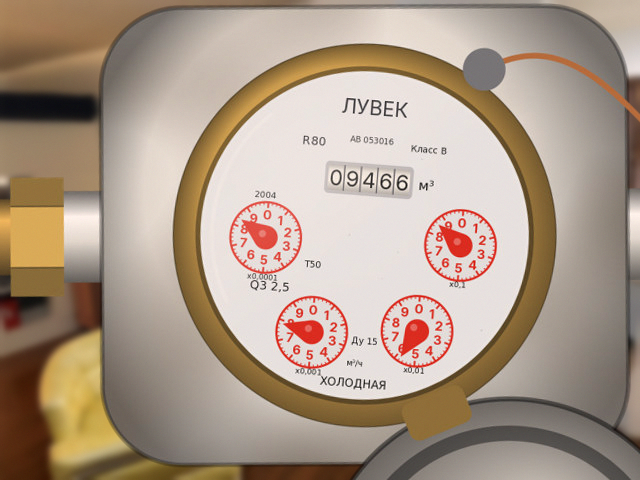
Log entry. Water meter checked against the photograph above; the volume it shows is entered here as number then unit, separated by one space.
9466.8578 m³
